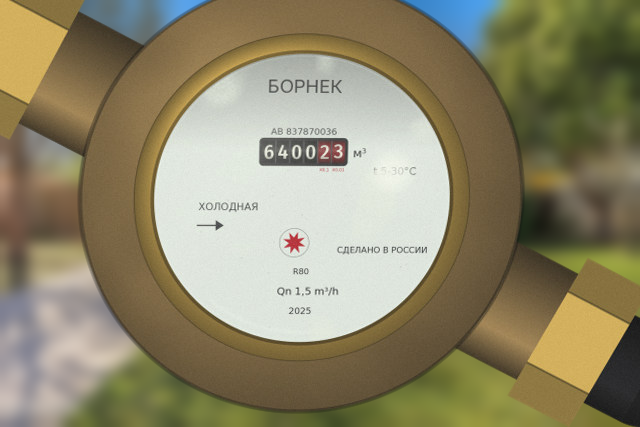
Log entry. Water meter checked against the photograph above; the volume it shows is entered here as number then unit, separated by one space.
6400.23 m³
